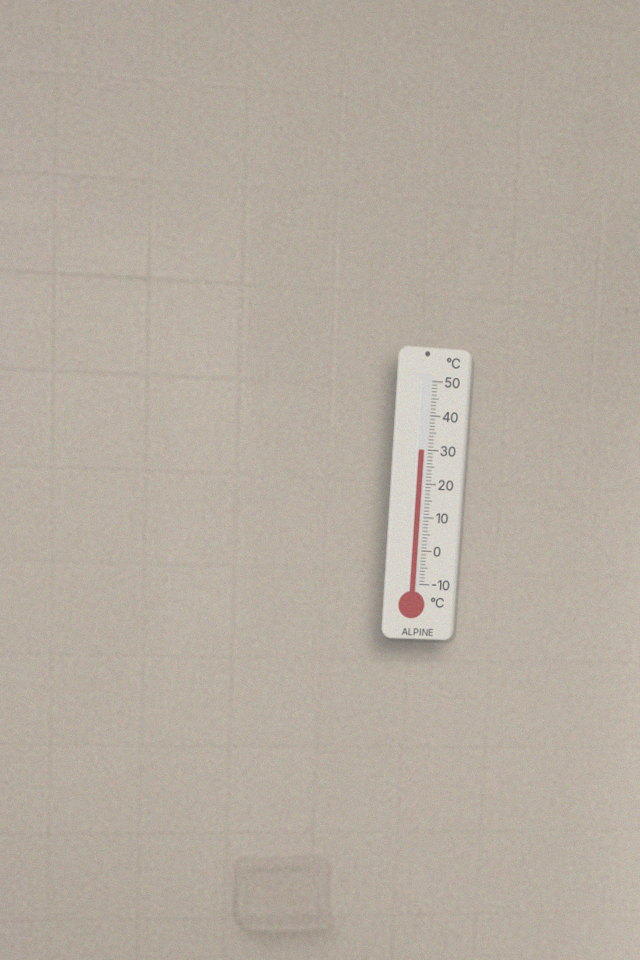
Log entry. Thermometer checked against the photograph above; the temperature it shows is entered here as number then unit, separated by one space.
30 °C
